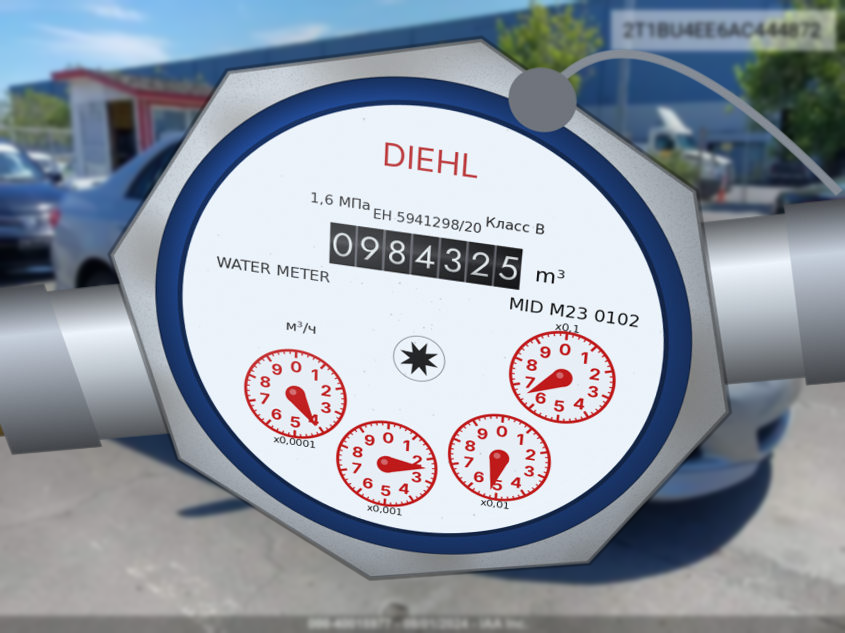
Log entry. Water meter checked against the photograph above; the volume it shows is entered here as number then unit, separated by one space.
984325.6524 m³
